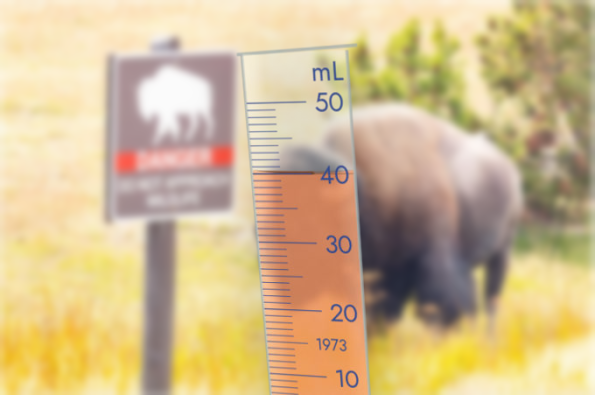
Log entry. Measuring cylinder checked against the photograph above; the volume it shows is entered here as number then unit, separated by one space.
40 mL
